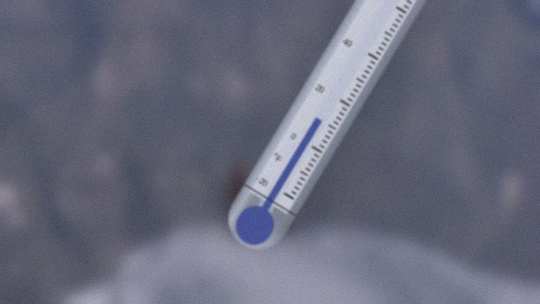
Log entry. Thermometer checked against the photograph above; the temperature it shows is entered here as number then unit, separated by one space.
10 °F
